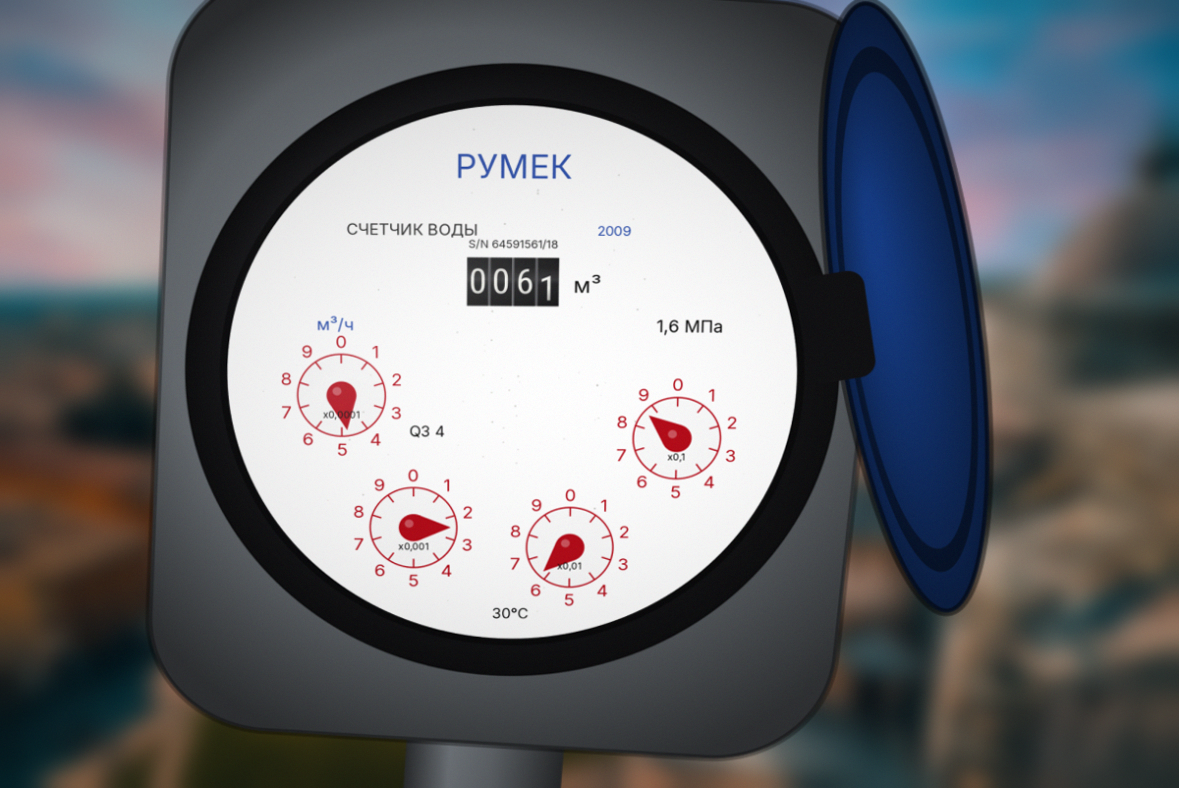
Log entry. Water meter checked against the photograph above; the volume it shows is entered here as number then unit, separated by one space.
60.8624 m³
